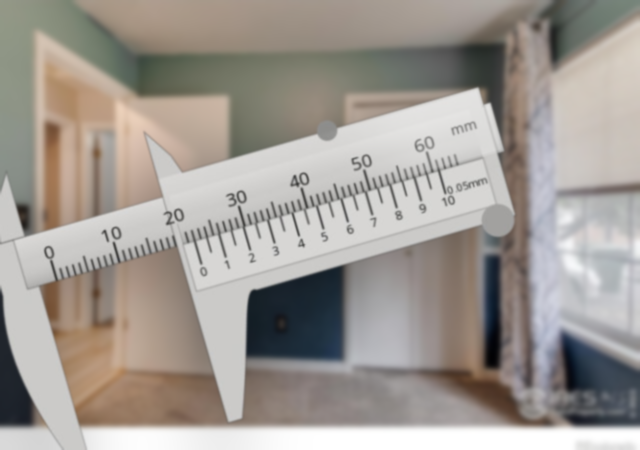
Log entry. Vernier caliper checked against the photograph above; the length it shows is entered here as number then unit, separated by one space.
22.0 mm
